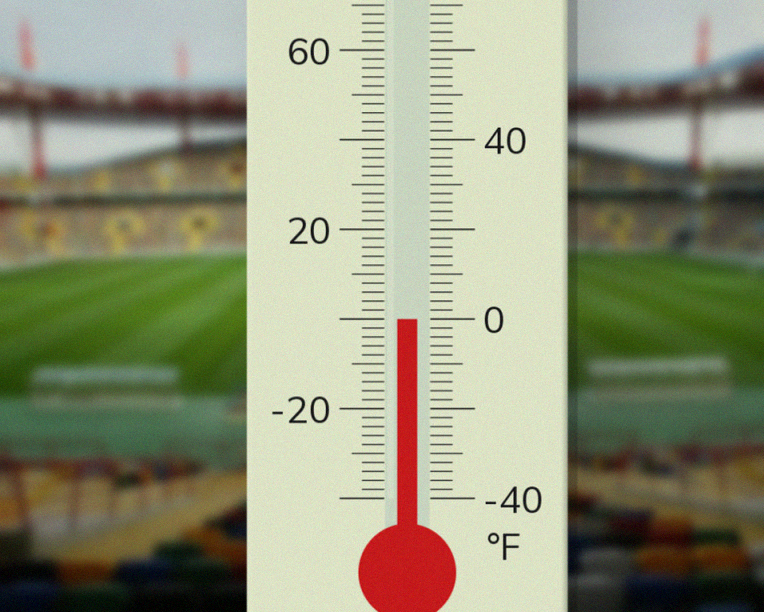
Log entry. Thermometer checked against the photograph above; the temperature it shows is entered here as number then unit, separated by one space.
0 °F
